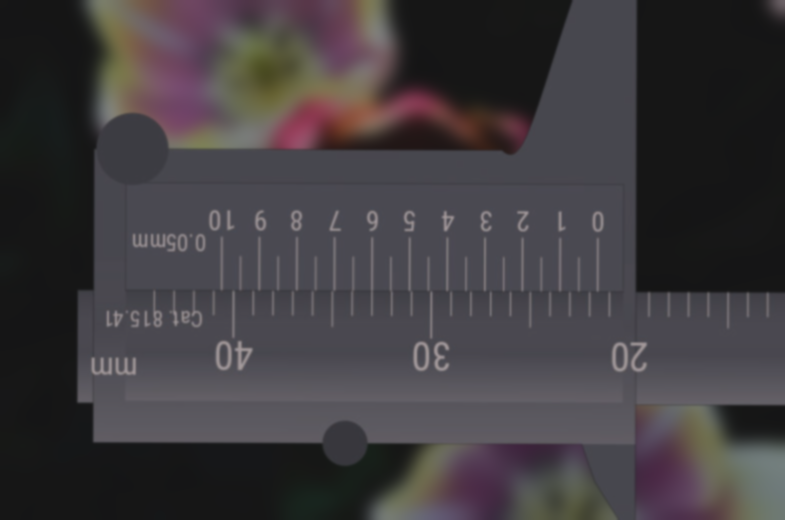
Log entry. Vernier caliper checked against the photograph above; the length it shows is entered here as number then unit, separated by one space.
21.6 mm
